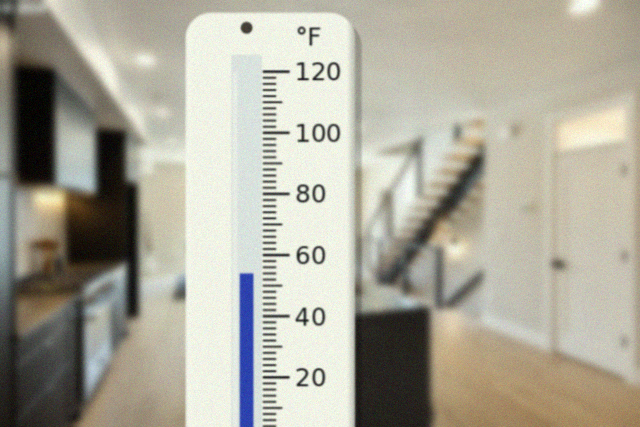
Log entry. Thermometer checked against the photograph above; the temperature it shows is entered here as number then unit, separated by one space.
54 °F
